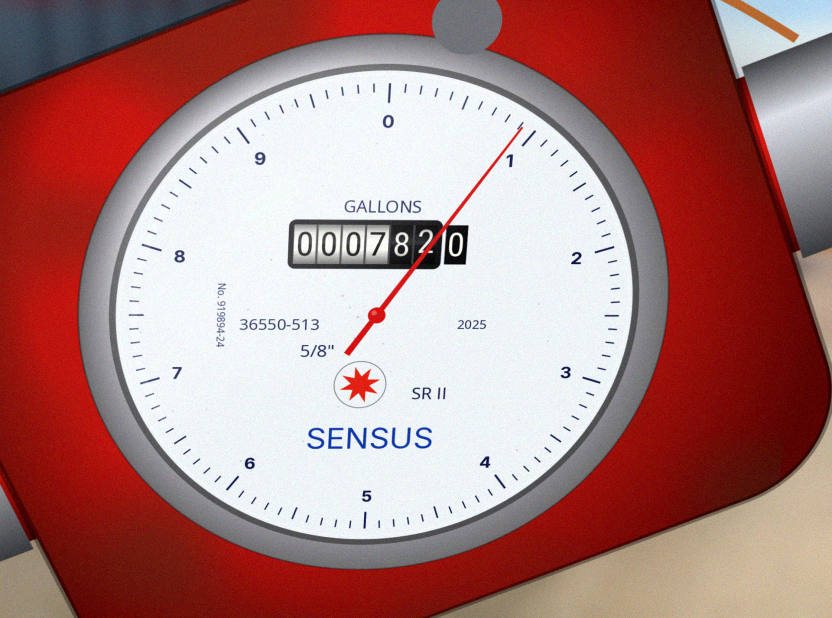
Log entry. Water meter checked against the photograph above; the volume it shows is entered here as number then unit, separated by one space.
7820.9 gal
